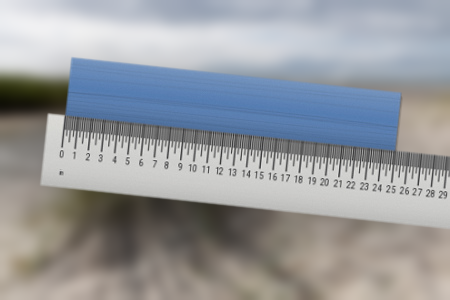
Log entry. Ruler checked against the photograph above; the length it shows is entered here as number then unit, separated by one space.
25 in
